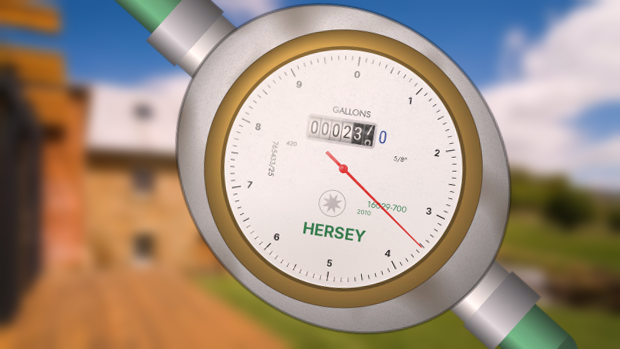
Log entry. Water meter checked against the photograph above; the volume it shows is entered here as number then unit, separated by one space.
2373.5 gal
